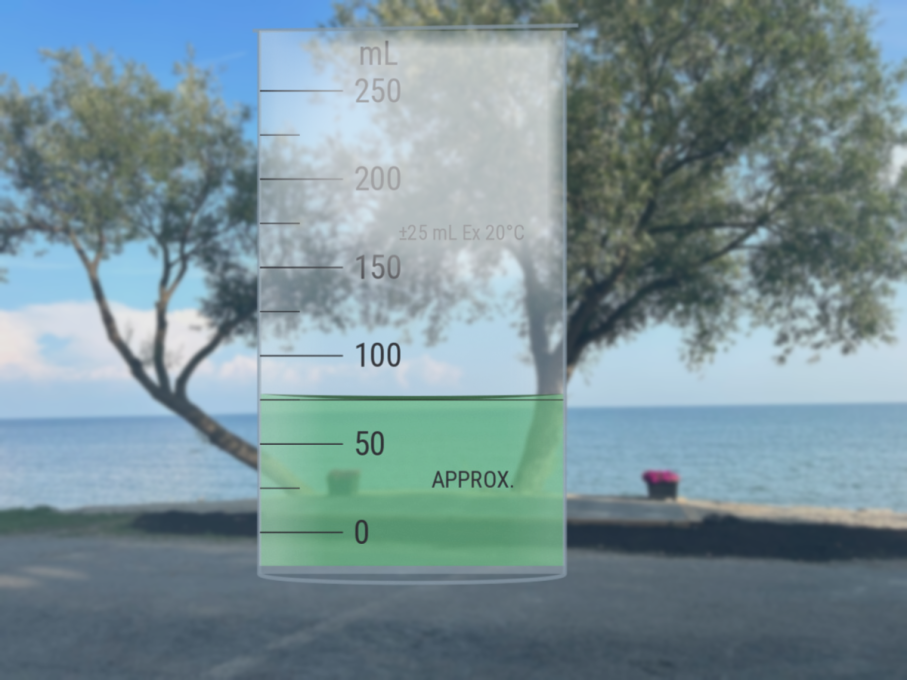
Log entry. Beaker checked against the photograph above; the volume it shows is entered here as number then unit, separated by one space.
75 mL
